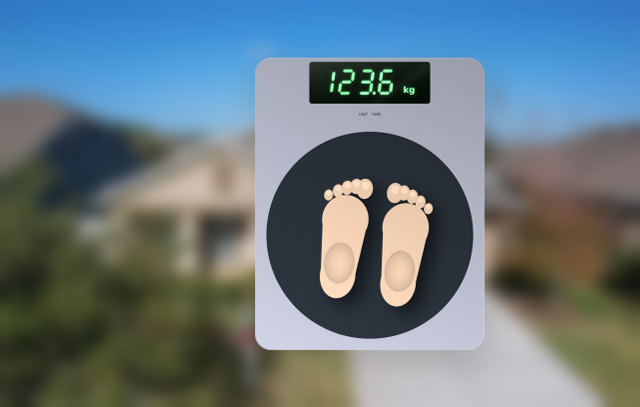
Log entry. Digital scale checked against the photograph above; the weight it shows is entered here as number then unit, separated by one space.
123.6 kg
